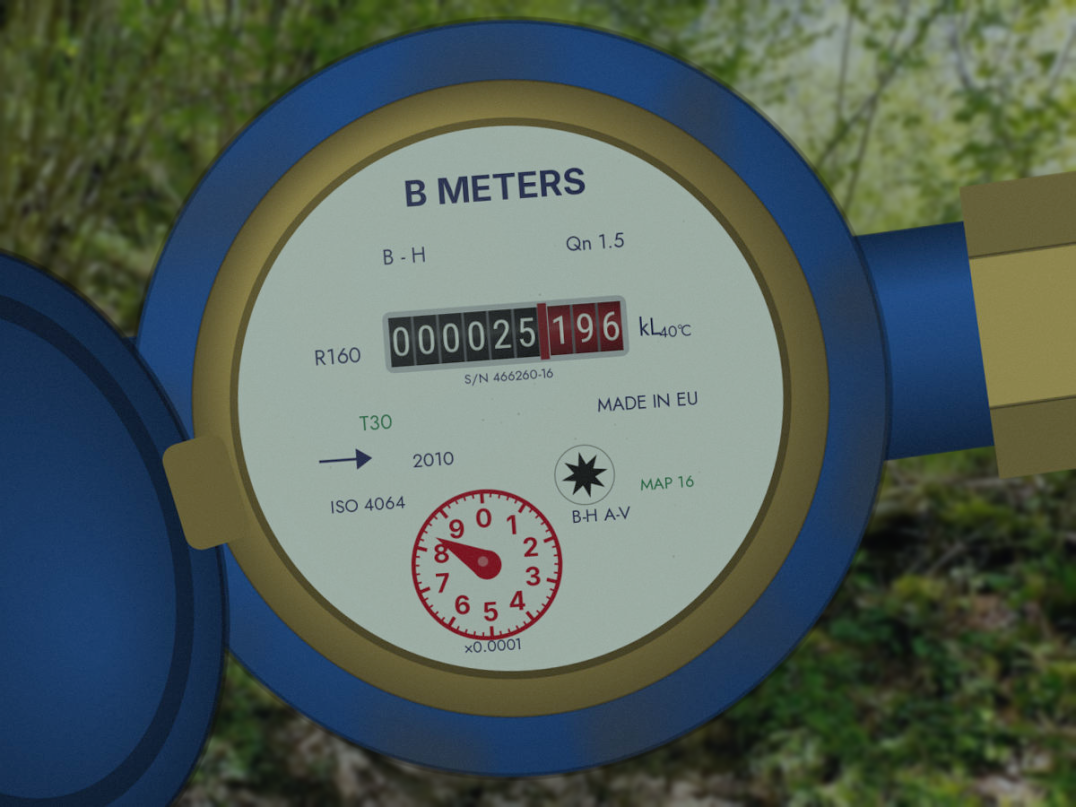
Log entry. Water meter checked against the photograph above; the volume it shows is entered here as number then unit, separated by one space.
25.1968 kL
